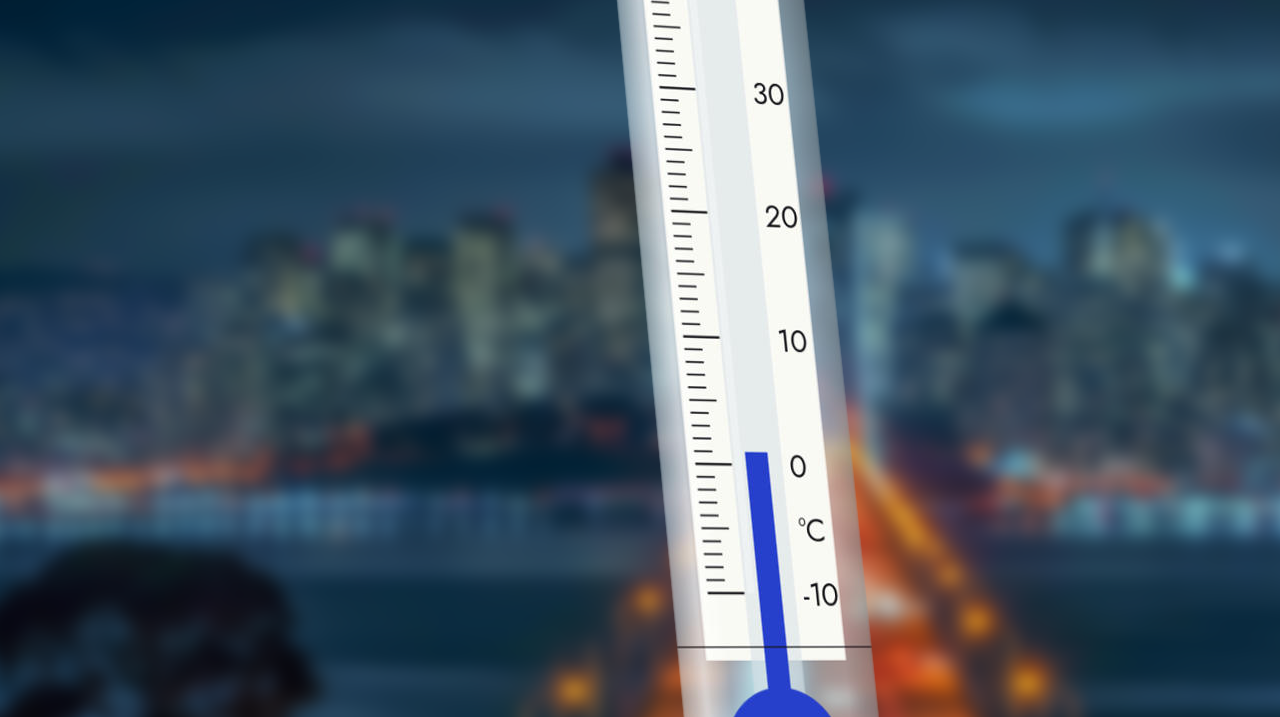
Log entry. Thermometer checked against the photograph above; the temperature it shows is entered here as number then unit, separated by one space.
1 °C
